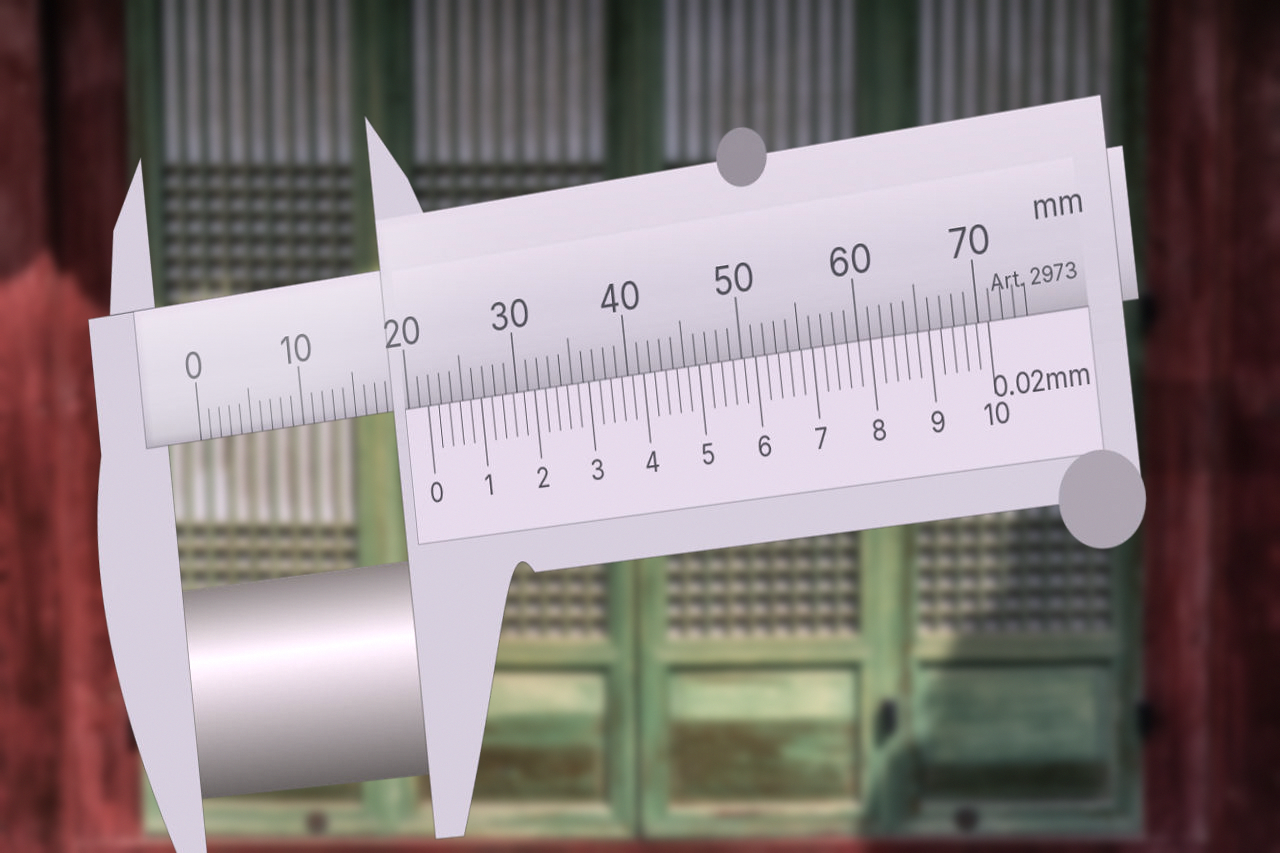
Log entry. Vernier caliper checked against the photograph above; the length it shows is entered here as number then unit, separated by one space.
21.8 mm
